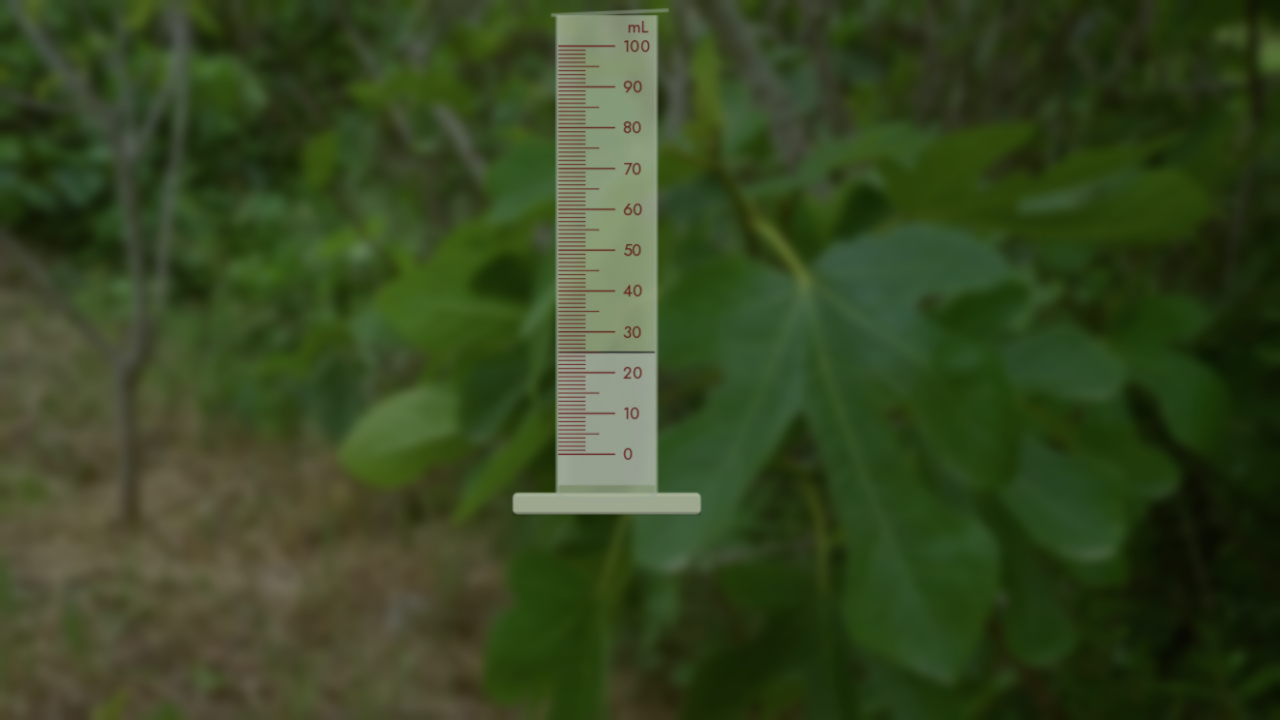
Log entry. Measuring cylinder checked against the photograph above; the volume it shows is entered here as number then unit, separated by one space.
25 mL
